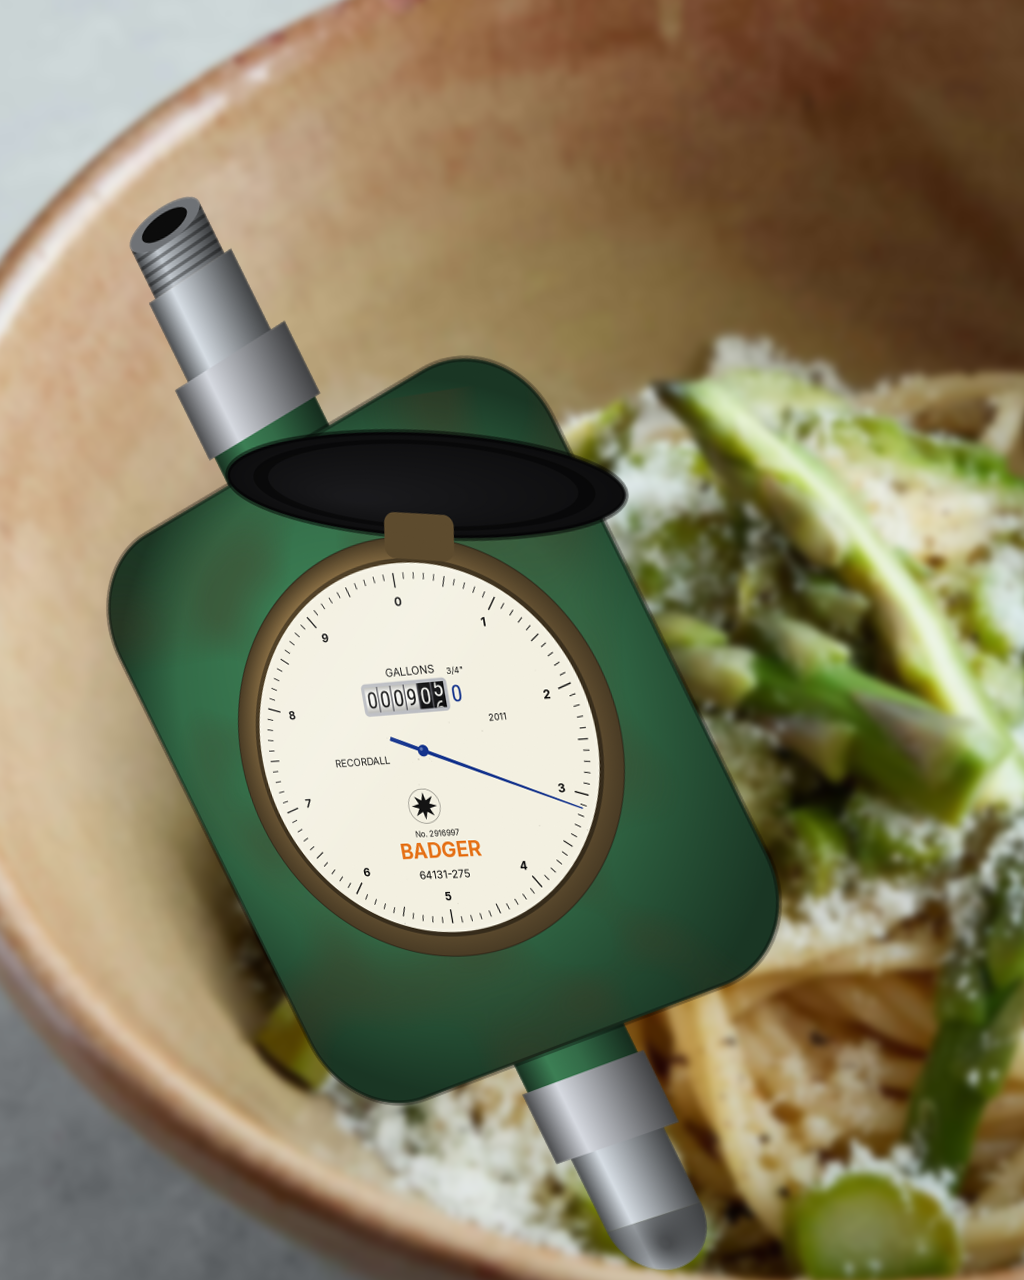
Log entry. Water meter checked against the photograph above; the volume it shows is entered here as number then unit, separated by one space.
9053.1 gal
